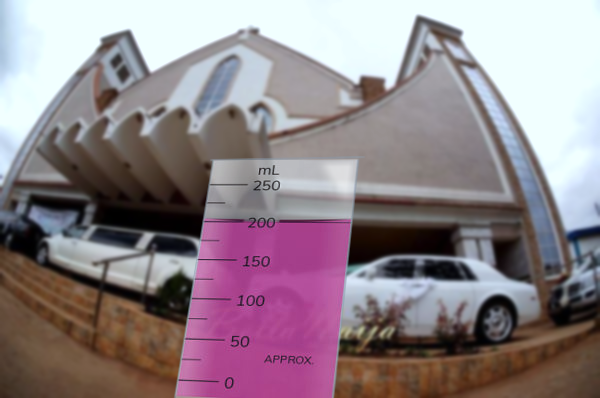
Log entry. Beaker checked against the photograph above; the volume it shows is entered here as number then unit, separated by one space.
200 mL
